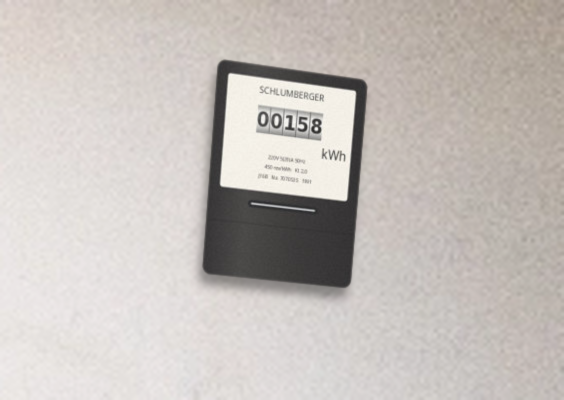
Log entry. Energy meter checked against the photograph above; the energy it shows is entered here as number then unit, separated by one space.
158 kWh
